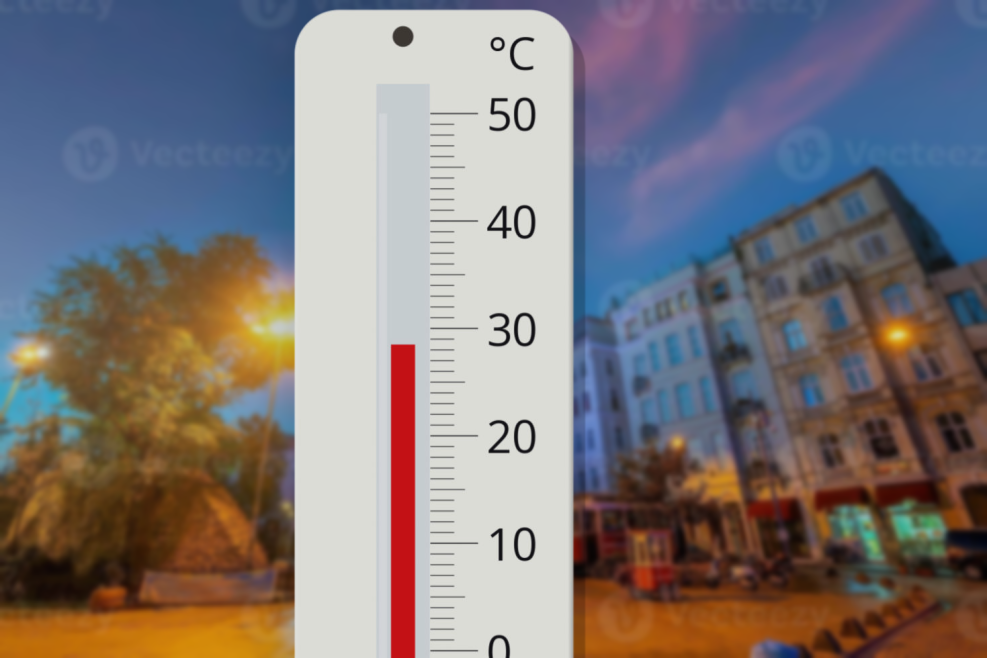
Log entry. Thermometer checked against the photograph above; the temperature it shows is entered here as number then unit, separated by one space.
28.5 °C
